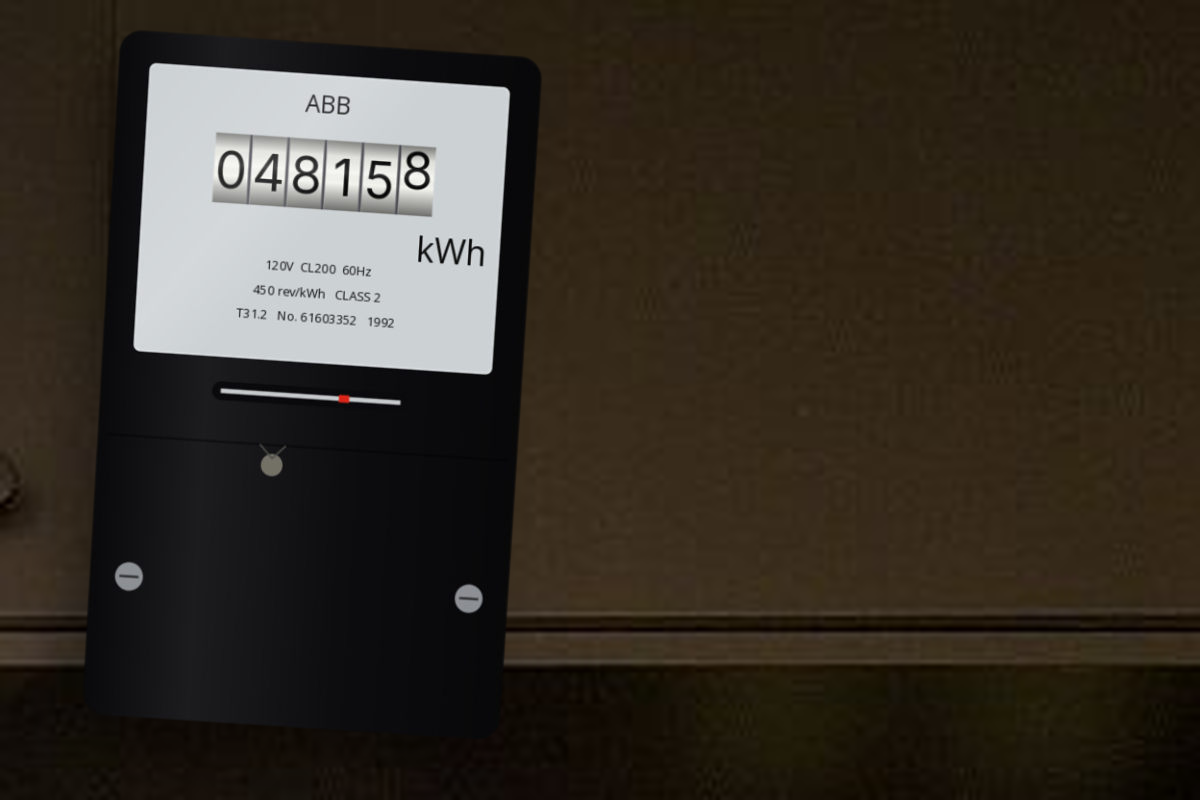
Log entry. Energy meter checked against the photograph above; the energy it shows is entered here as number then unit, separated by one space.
48158 kWh
